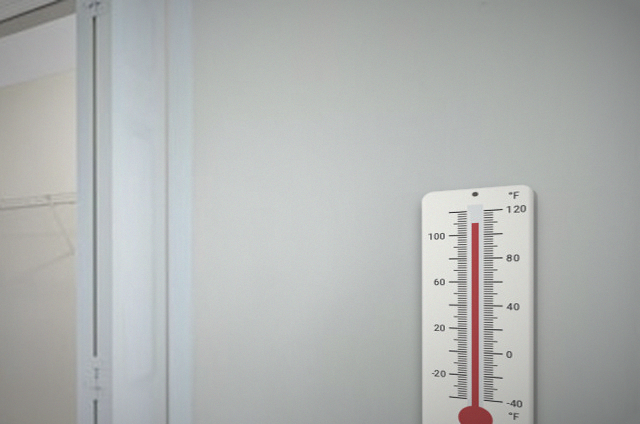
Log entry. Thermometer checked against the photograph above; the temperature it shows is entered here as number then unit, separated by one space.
110 °F
